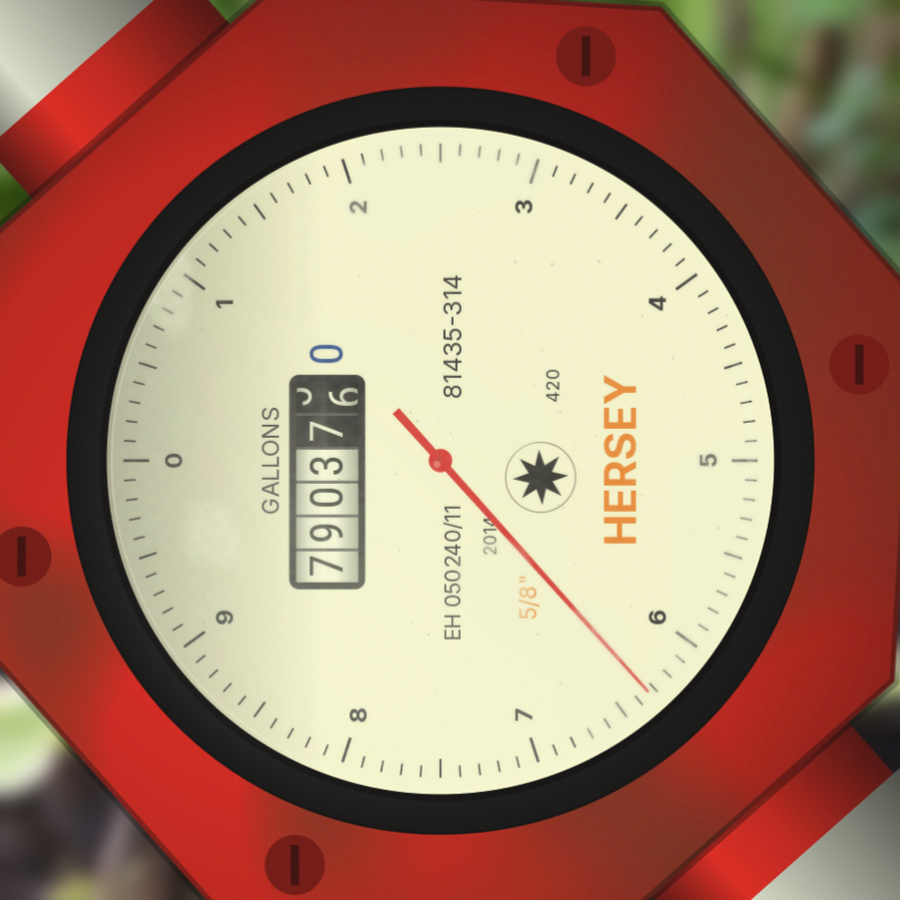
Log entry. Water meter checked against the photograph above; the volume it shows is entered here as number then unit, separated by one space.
7903756.3 gal
